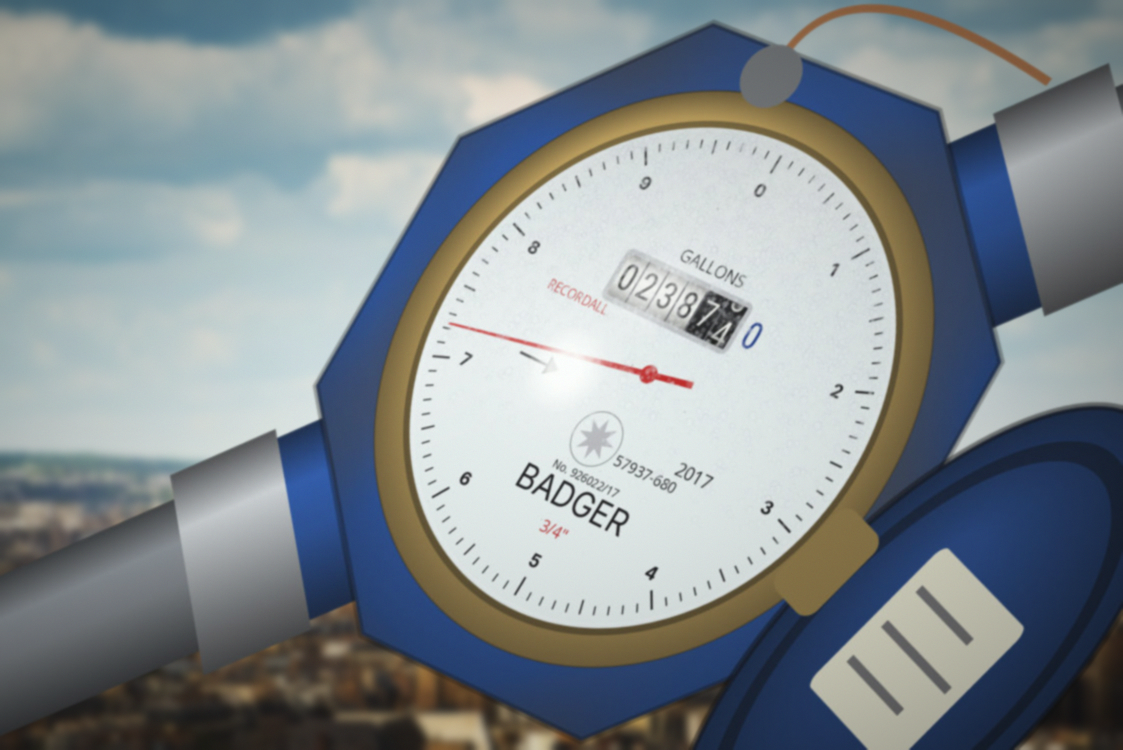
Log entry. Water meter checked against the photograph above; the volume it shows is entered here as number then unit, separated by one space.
238737.2 gal
